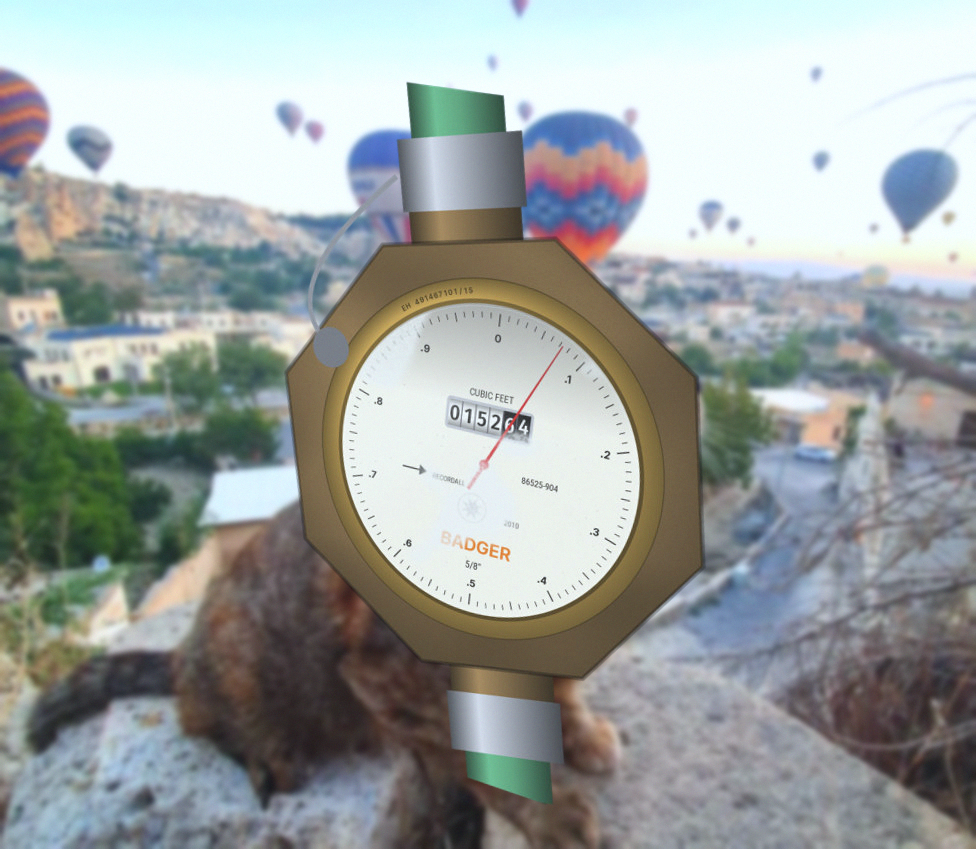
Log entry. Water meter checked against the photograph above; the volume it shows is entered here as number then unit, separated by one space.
15264.07 ft³
